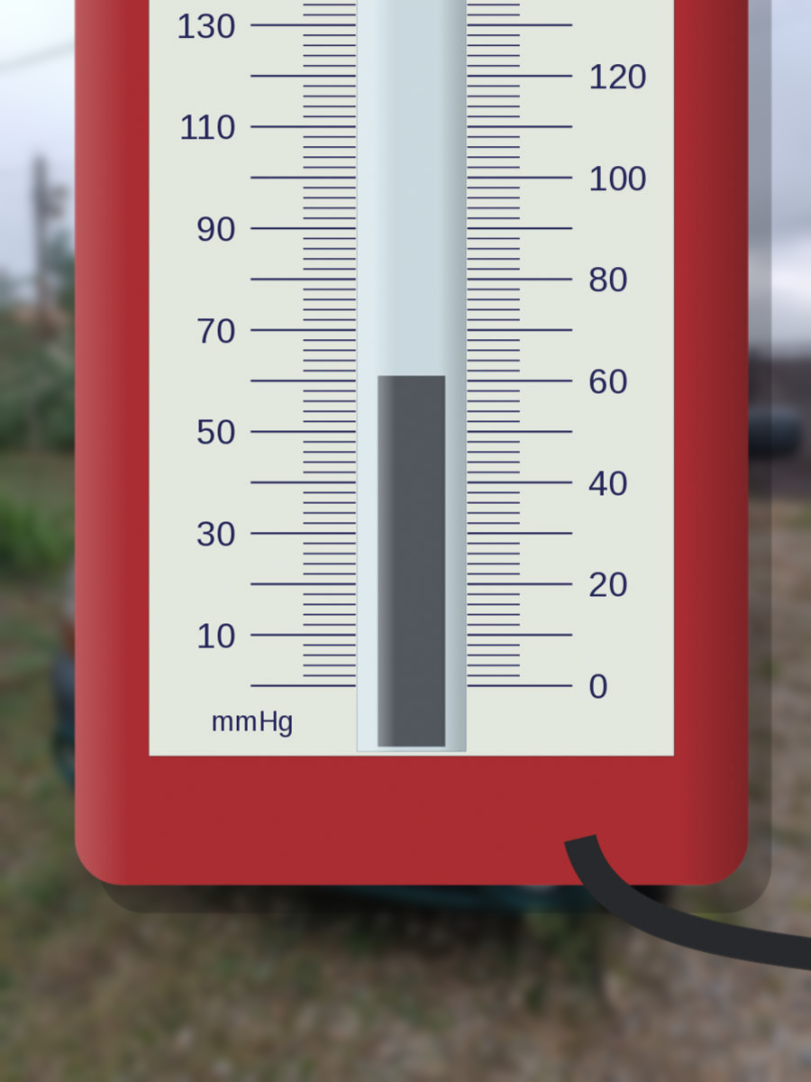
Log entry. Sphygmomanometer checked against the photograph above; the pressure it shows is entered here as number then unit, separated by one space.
61 mmHg
